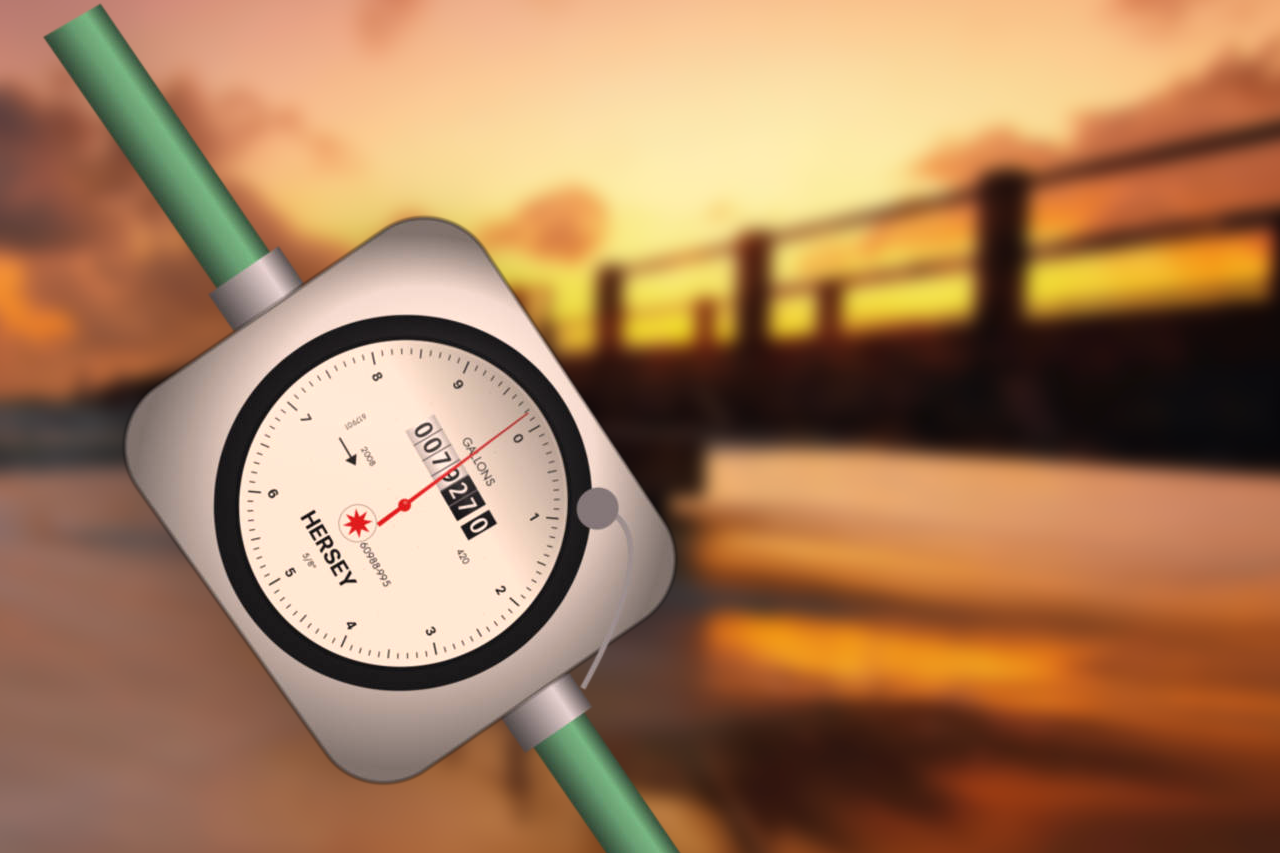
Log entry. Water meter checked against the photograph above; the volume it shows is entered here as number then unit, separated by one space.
79269.8 gal
